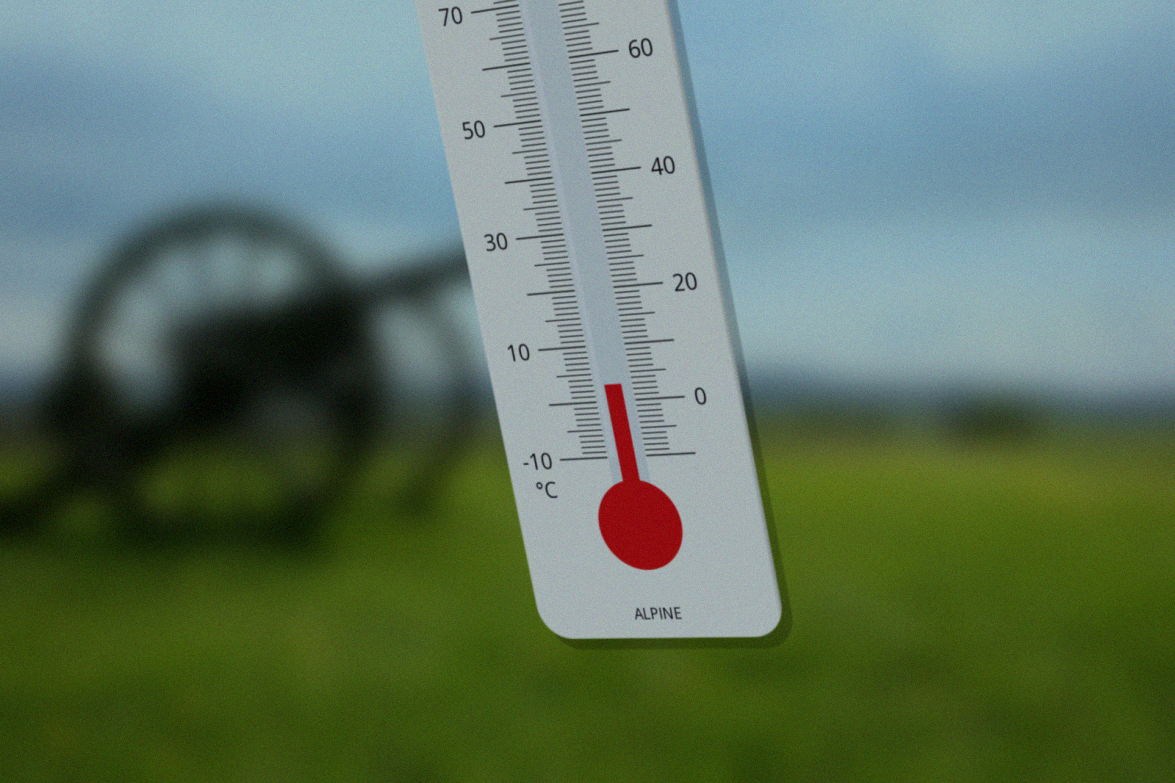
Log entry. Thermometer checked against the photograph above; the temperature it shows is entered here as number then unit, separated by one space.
3 °C
